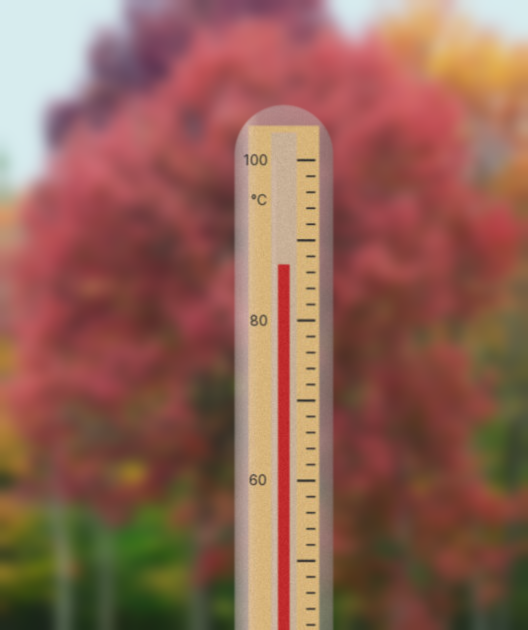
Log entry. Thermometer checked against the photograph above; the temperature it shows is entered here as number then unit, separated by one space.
87 °C
